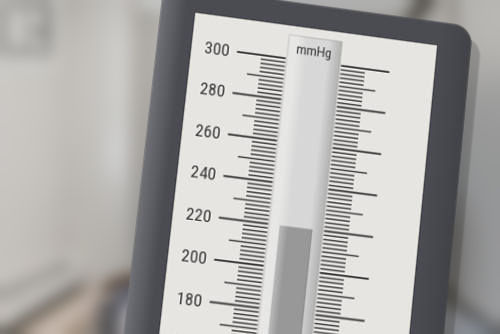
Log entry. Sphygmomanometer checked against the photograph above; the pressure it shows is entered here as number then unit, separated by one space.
220 mmHg
